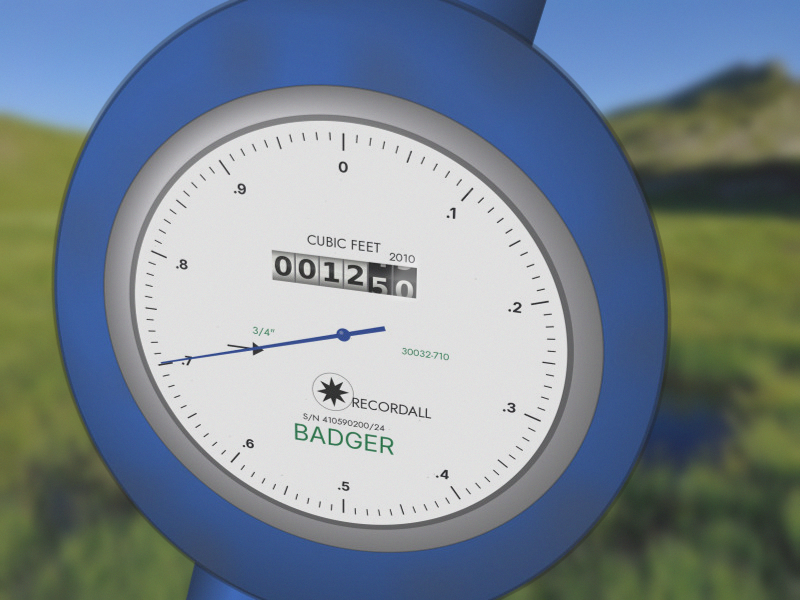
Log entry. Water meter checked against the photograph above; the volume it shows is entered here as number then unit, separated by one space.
1249.70 ft³
